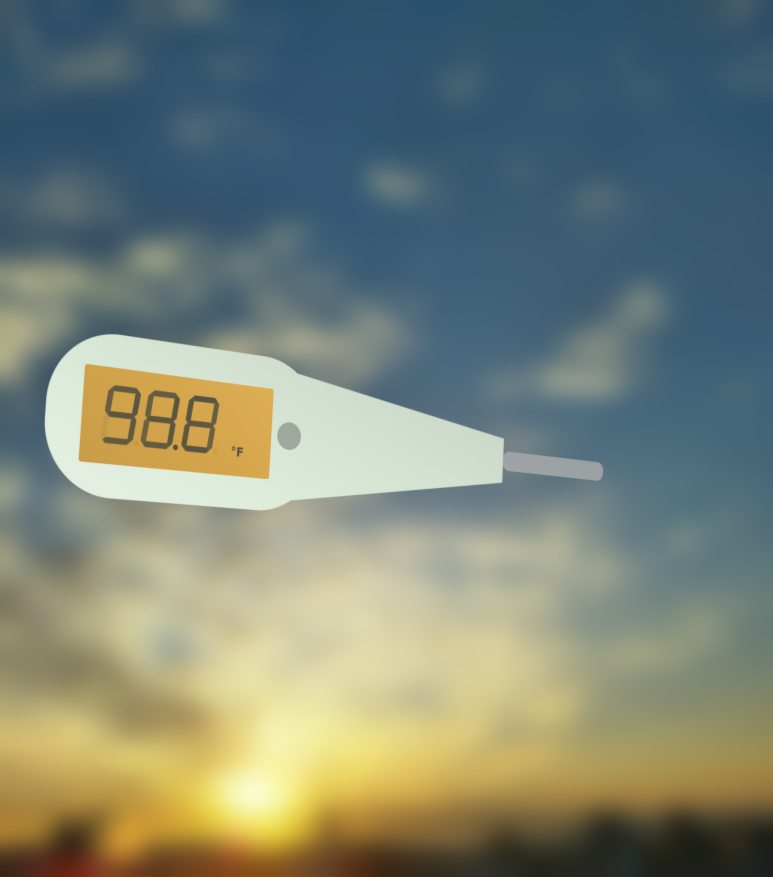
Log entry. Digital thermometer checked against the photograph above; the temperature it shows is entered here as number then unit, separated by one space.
98.8 °F
